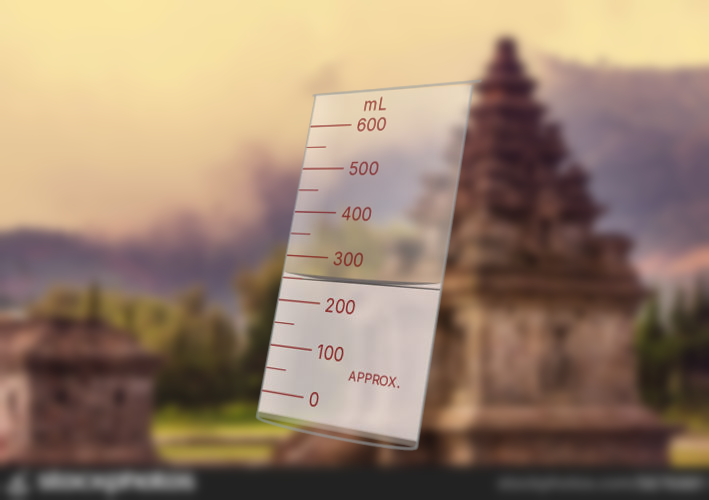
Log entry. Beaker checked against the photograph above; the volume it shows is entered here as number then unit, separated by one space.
250 mL
